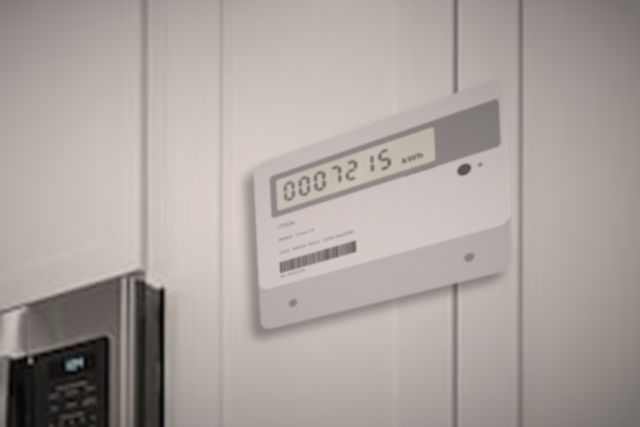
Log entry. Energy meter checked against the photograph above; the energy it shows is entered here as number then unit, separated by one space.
7215 kWh
